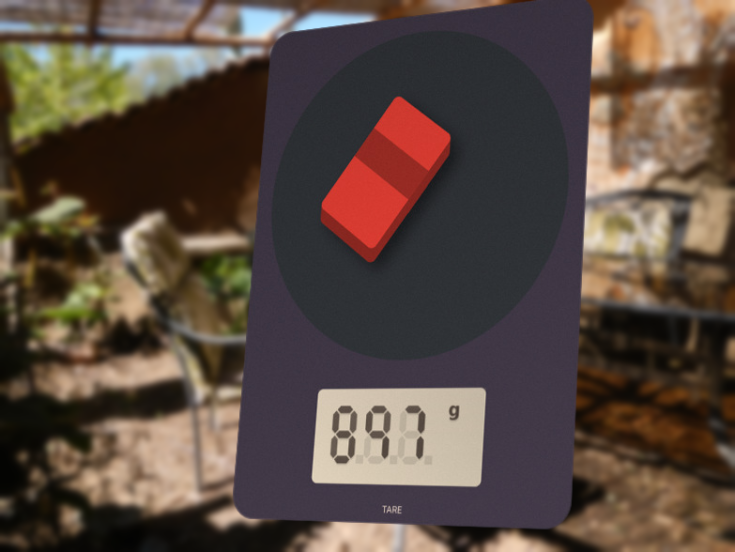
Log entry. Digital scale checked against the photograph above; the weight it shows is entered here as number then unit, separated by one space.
897 g
